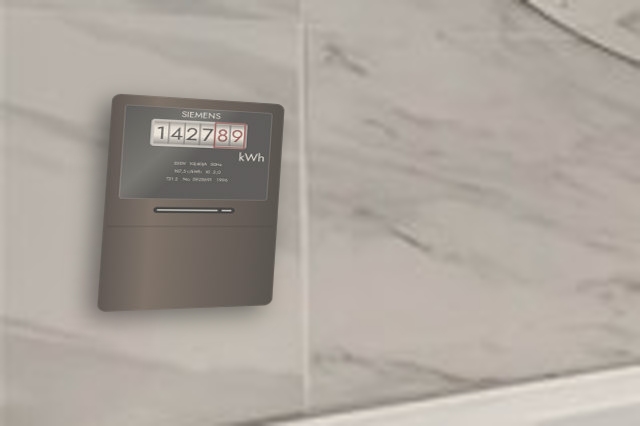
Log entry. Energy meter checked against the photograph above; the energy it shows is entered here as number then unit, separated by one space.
1427.89 kWh
